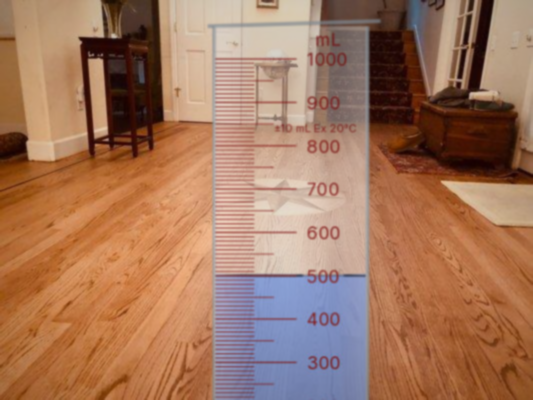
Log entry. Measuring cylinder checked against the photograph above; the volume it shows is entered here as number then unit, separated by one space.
500 mL
